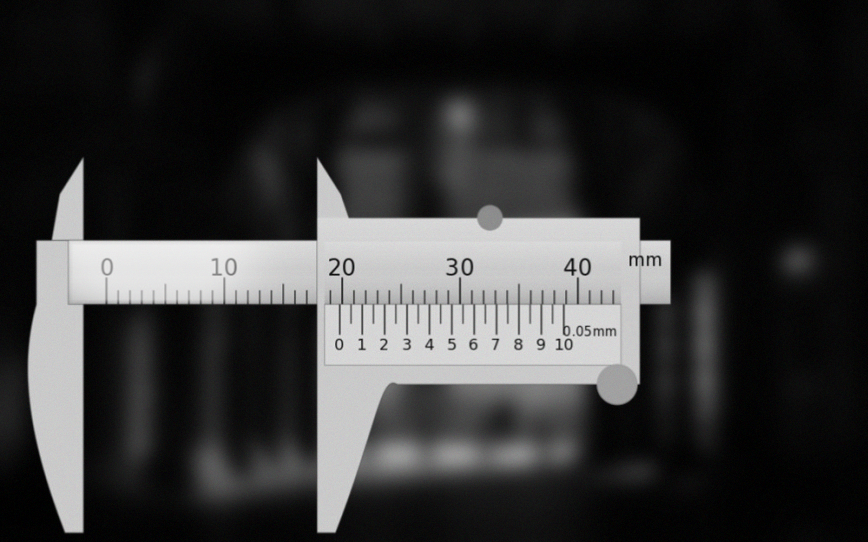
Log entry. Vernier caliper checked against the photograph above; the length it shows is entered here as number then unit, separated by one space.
19.8 mm
